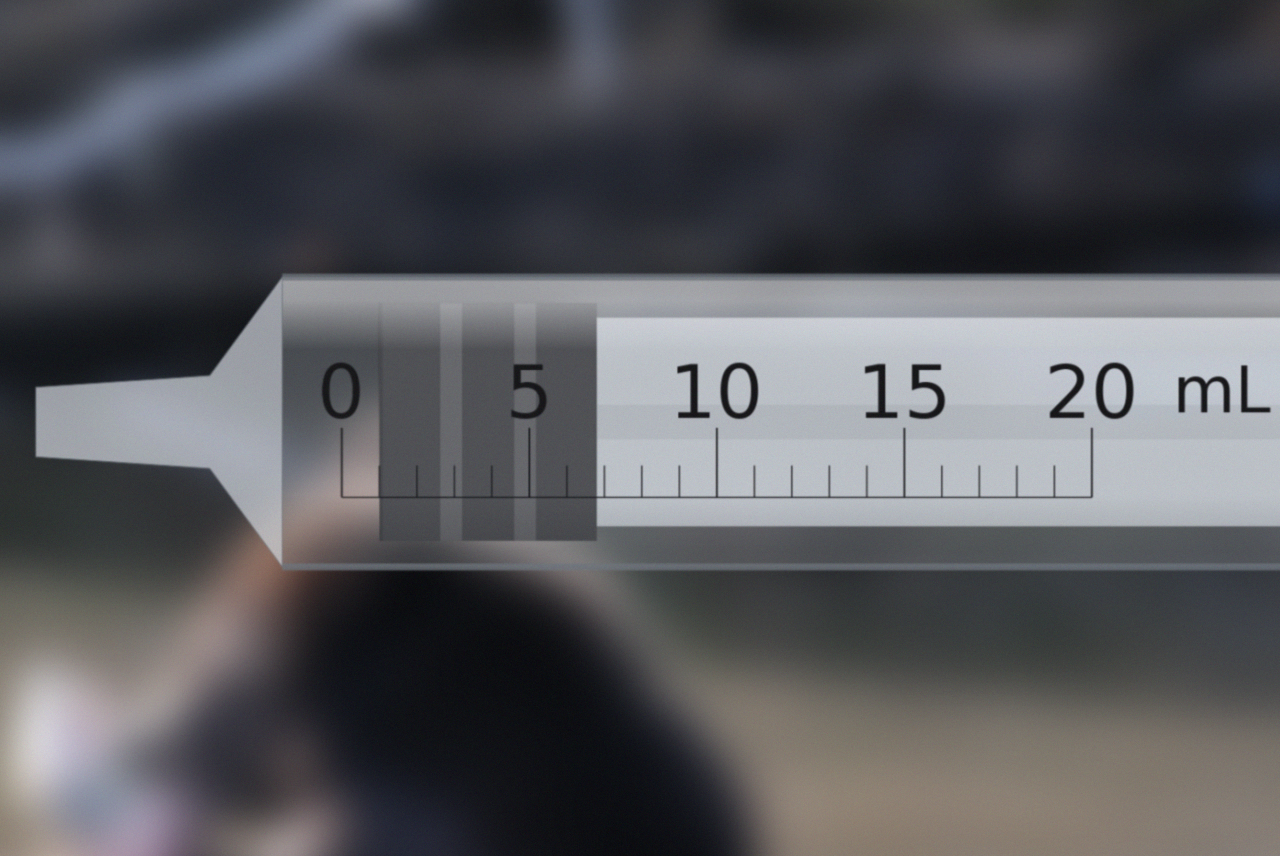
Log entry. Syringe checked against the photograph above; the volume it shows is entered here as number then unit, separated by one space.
1 mL
